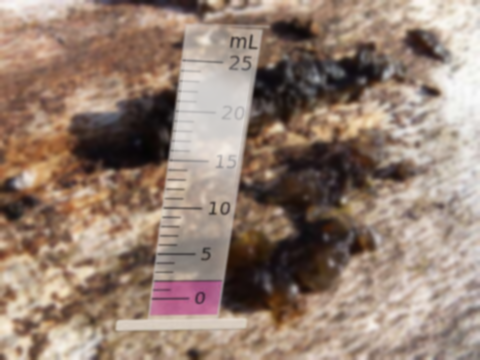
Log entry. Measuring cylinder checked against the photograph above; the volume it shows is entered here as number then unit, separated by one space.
2 mL
